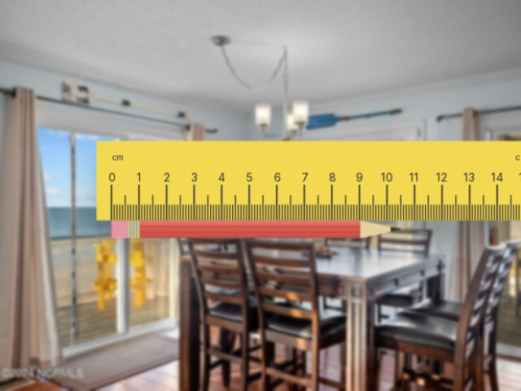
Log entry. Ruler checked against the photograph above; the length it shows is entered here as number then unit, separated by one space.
10.5 cm
